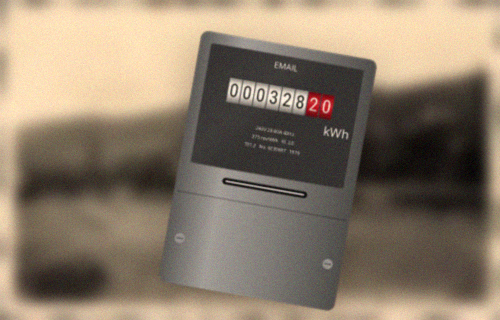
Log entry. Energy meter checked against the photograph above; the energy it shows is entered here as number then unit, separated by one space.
328.20 kWh
